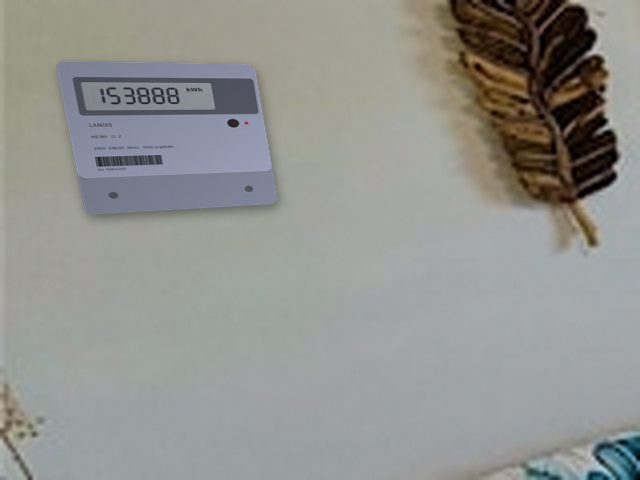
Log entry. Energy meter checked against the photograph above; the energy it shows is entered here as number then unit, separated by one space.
153888 kWh
